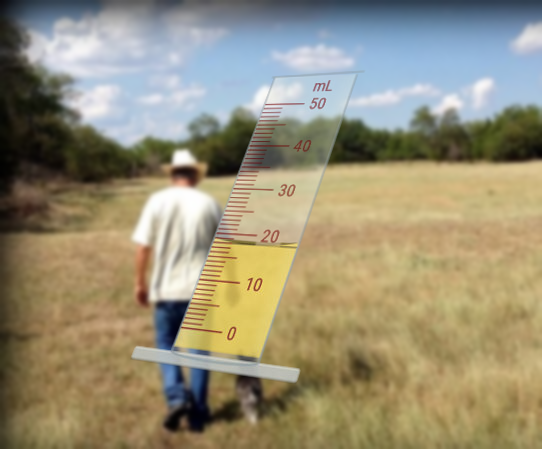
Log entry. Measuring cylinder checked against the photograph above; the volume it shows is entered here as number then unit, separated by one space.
18 mL
